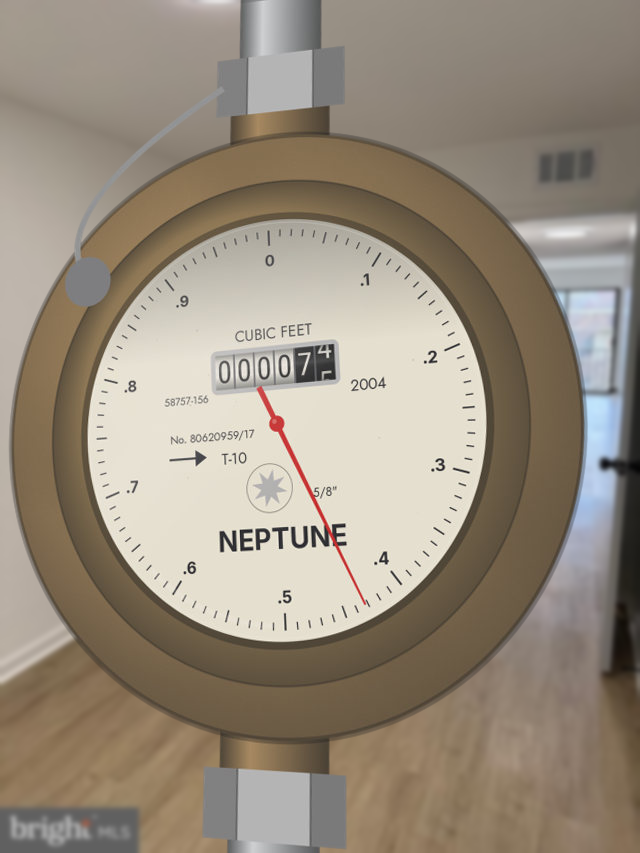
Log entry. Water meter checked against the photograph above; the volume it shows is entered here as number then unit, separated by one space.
74.43 ft³
